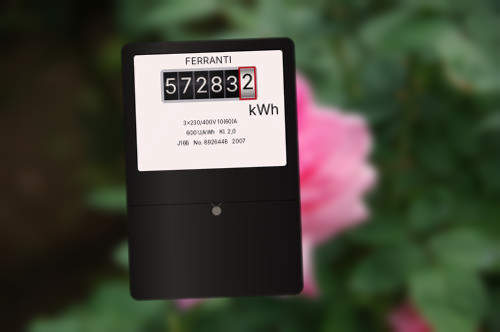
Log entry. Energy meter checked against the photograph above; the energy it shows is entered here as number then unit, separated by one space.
57283.2 kWh
